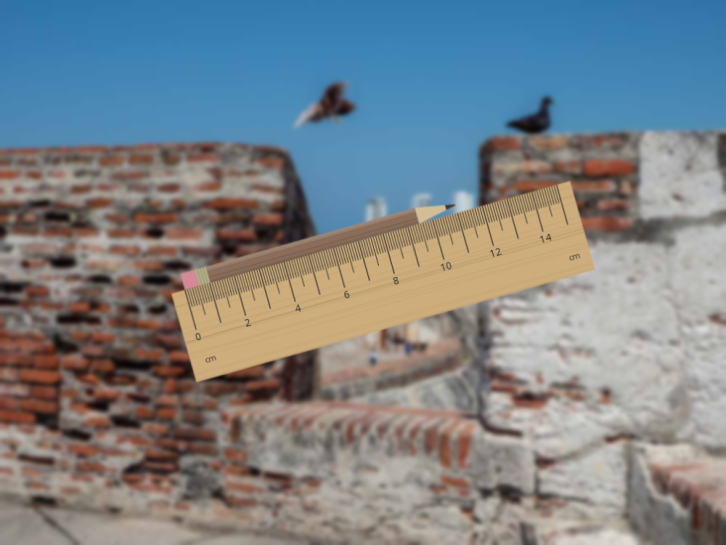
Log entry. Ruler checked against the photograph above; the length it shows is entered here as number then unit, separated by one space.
11 cm
